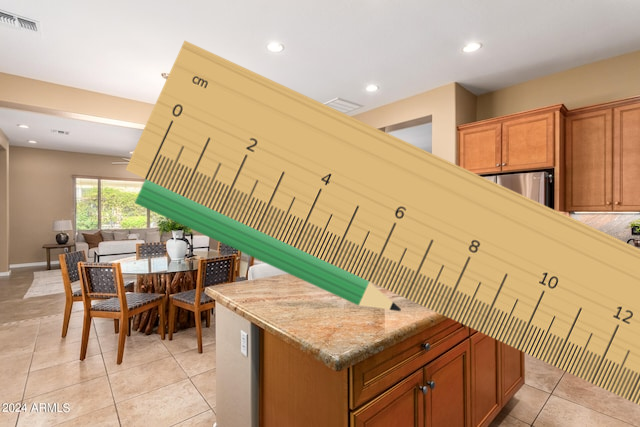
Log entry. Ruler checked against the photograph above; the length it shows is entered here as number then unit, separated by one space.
7 cm
